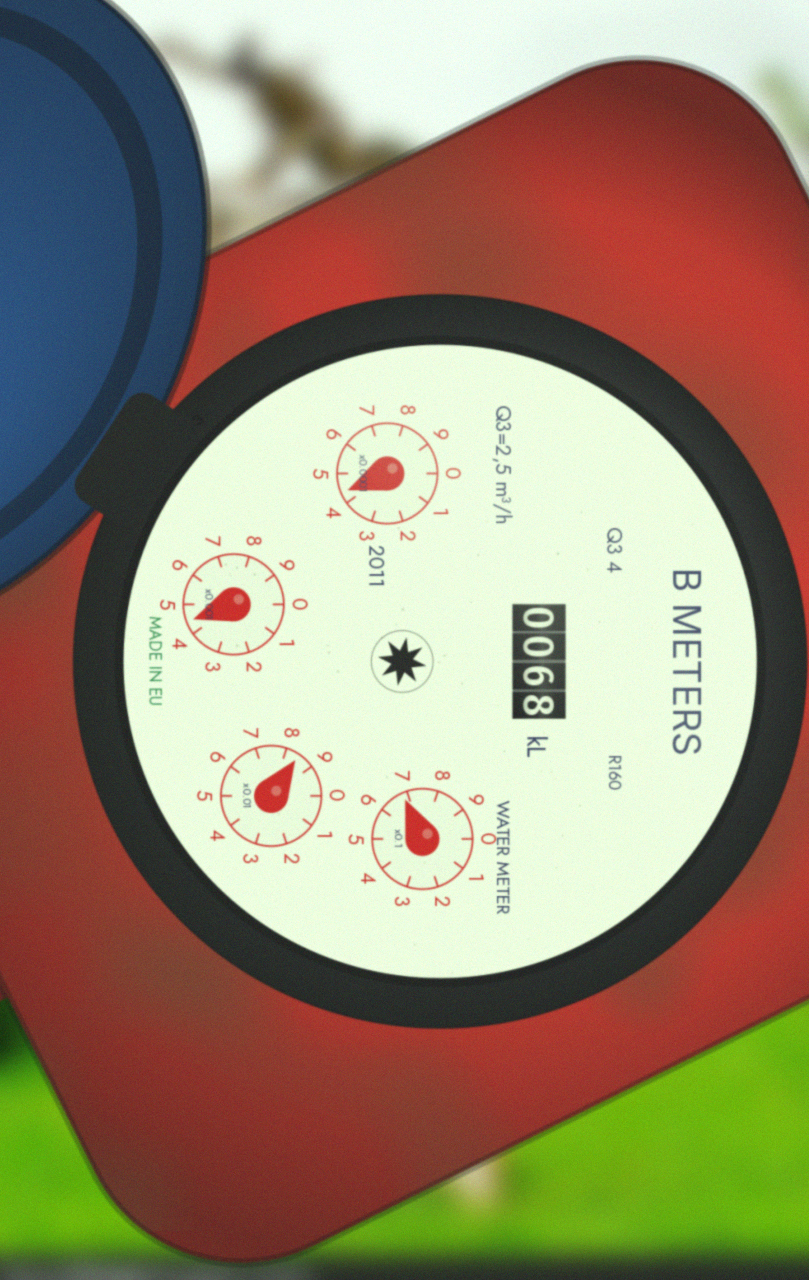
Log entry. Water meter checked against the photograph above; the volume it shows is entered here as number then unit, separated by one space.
68.6844 kL
